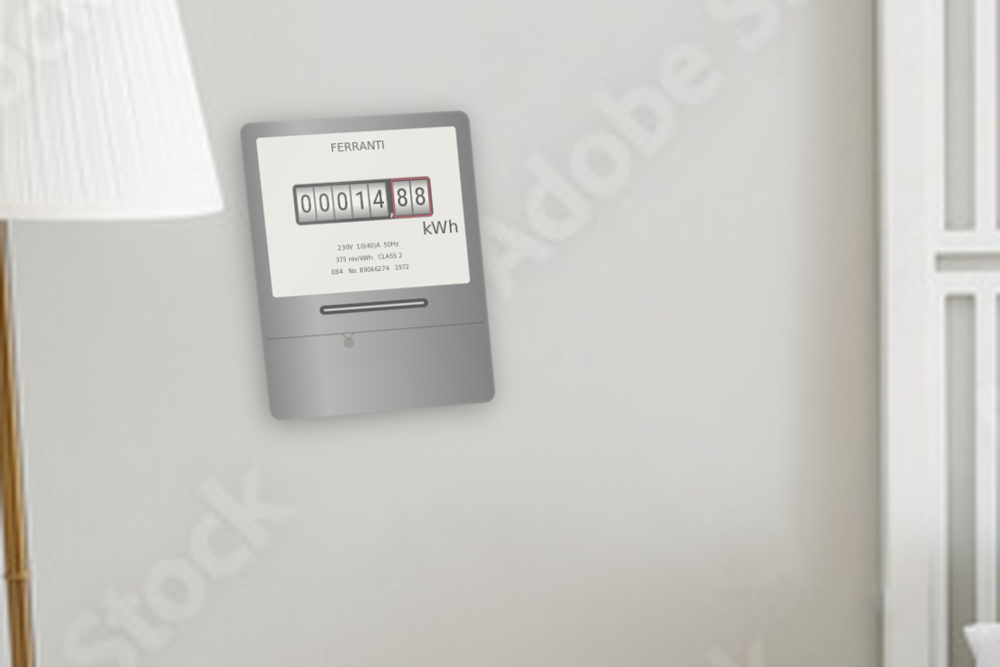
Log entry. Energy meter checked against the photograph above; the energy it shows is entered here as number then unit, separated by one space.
14.88 kWh
